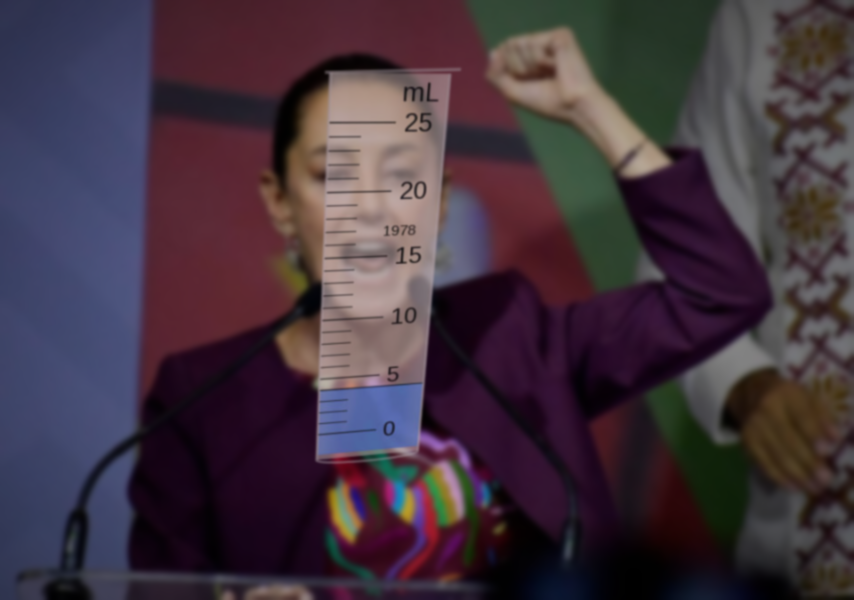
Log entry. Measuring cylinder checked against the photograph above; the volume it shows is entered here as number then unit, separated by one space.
4 mL
